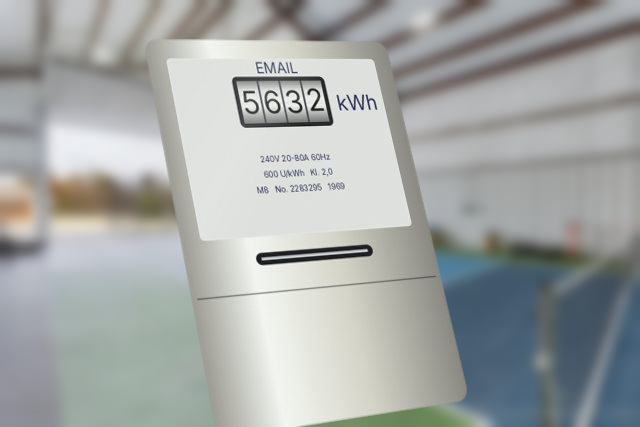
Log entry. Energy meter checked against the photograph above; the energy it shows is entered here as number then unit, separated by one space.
5632 kWh
